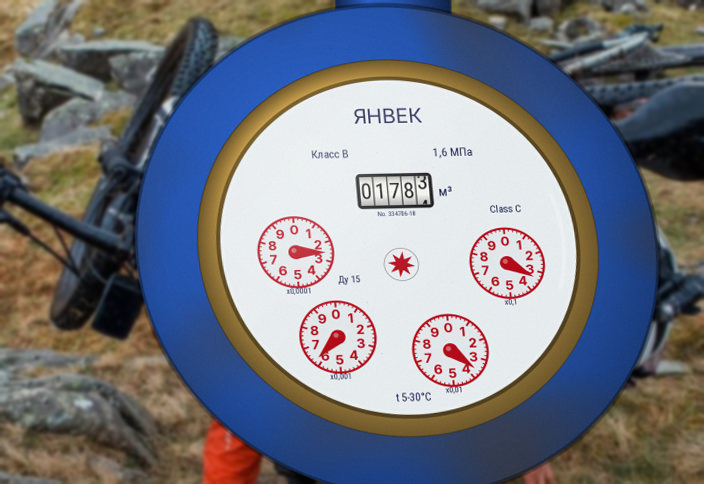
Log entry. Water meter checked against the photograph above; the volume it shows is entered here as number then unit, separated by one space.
1783.3362 m³
